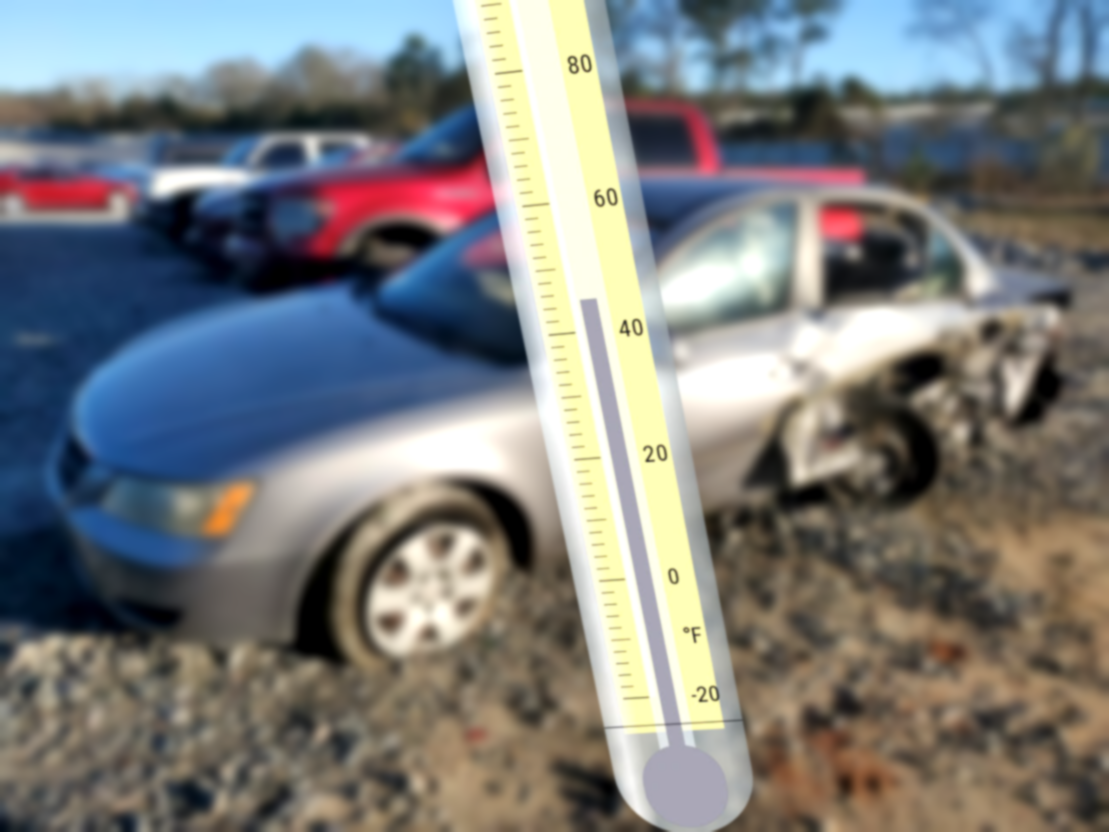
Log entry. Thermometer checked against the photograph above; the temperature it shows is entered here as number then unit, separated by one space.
45 °F
